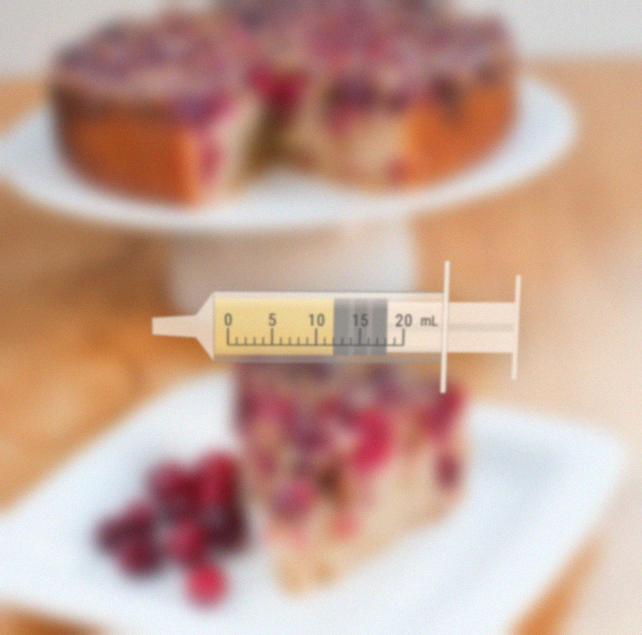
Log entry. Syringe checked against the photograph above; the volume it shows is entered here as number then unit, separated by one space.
12 mL
